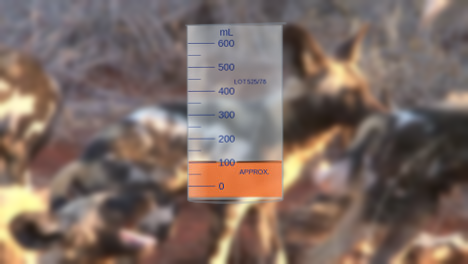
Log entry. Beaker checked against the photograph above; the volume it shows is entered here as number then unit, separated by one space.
100 mL
